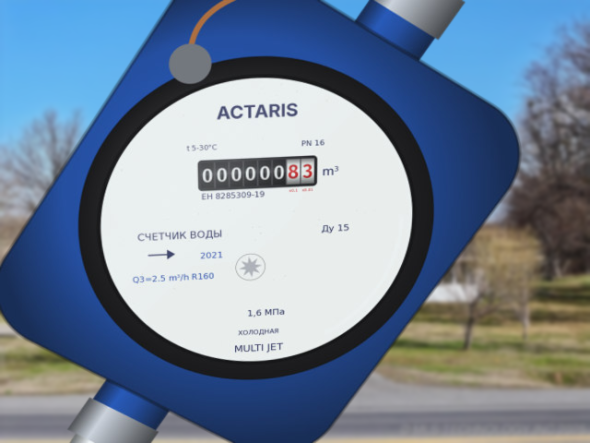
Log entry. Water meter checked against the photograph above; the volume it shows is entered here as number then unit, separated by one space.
0.83 m³
